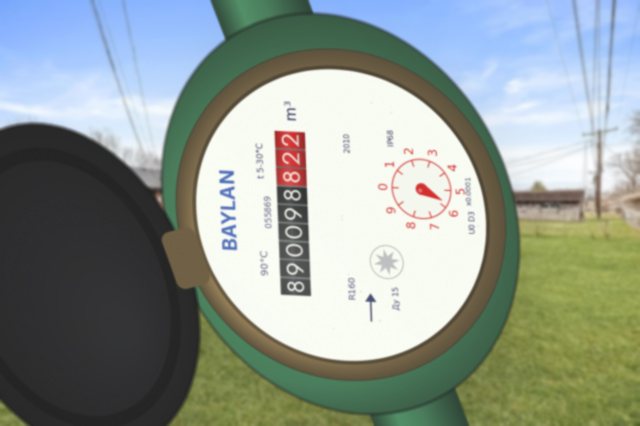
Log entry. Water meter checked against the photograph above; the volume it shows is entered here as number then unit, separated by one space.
890098.8225 m³
